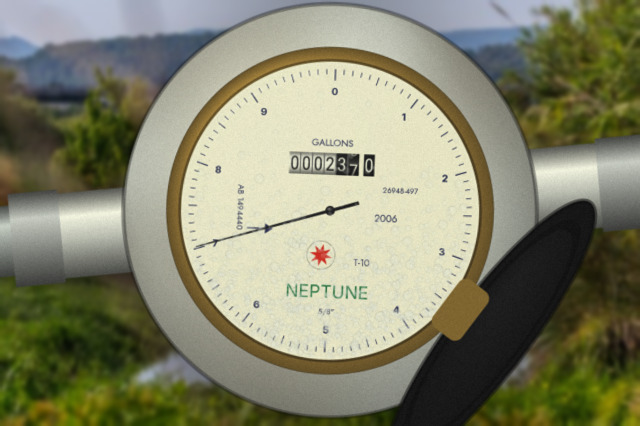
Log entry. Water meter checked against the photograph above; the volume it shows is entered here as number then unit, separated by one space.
2367.0 gal
